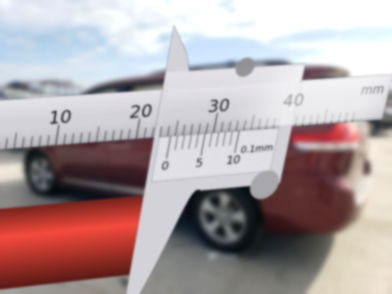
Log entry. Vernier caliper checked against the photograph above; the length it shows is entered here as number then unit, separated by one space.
24.4 mm
